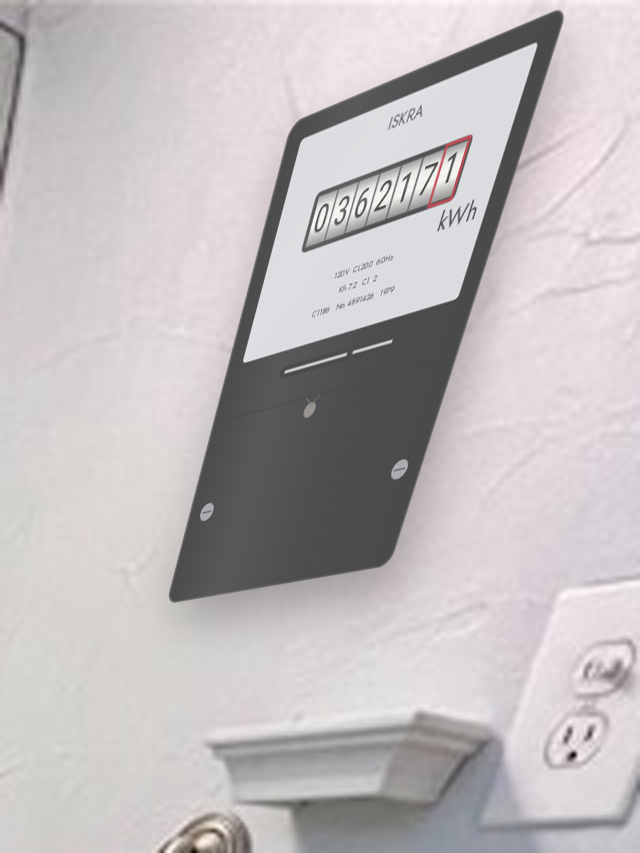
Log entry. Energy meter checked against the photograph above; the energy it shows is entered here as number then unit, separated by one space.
36217.1 kWh
